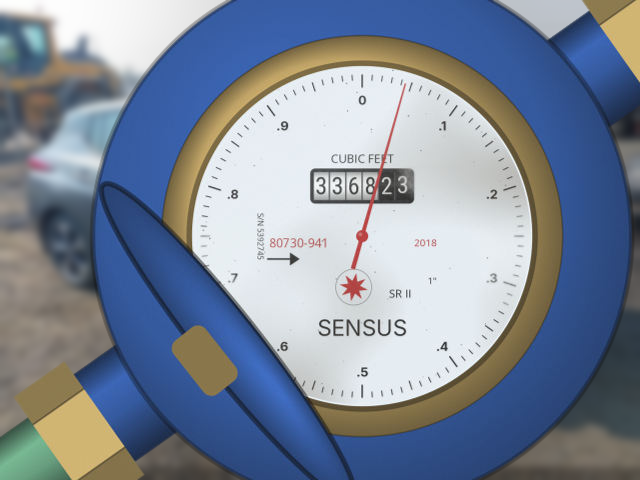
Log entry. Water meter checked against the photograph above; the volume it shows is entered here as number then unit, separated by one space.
336823.04 ft³
